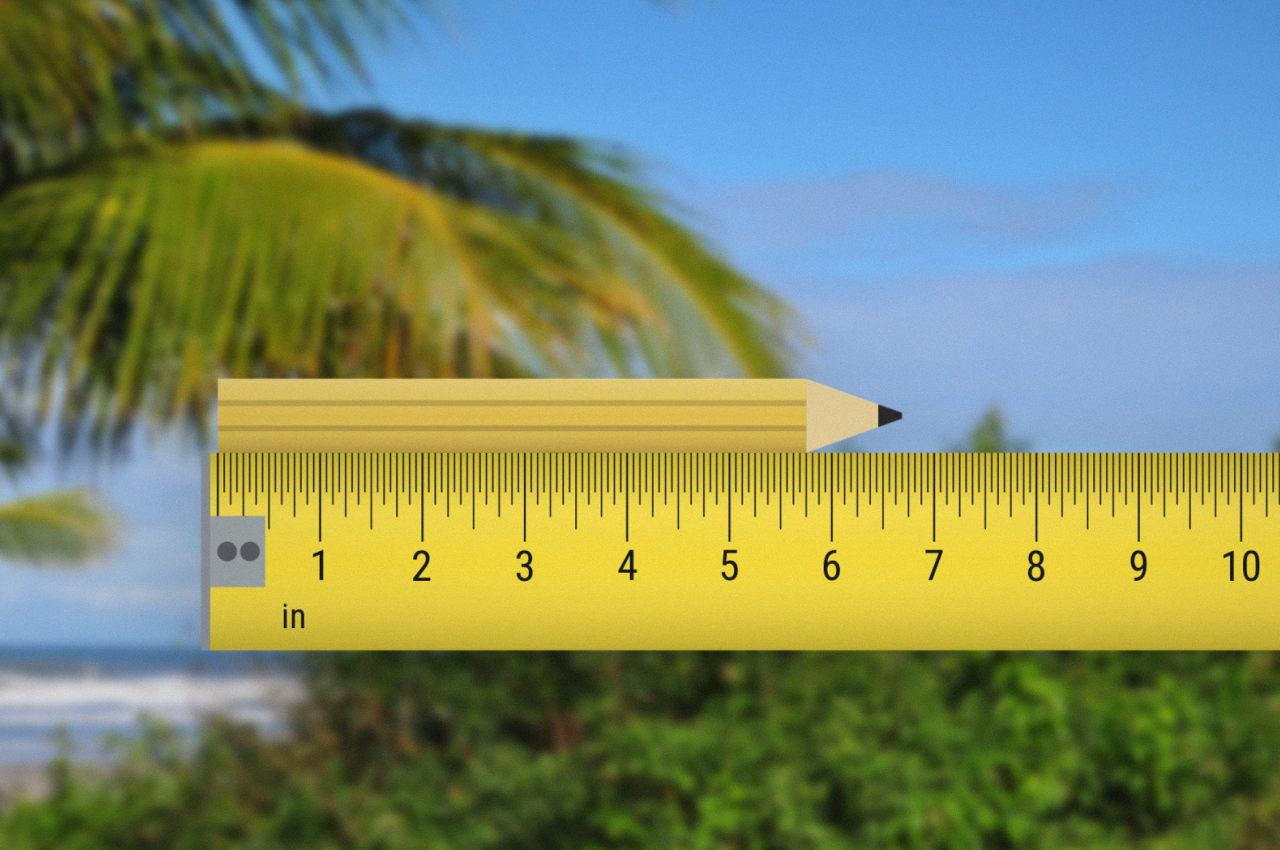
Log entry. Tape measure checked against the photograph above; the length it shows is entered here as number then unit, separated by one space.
6.6875 in
